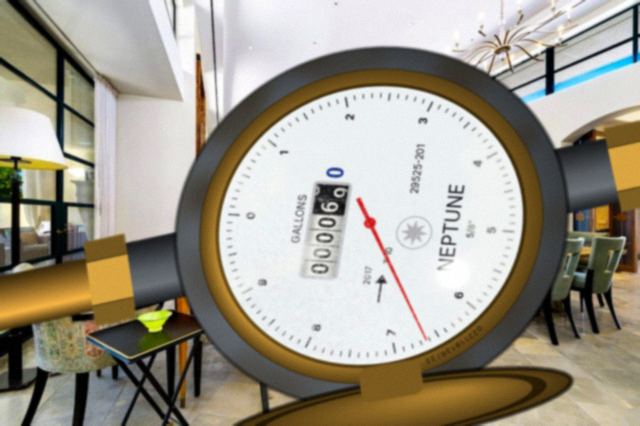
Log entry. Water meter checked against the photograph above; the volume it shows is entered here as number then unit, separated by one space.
686.6 gal
